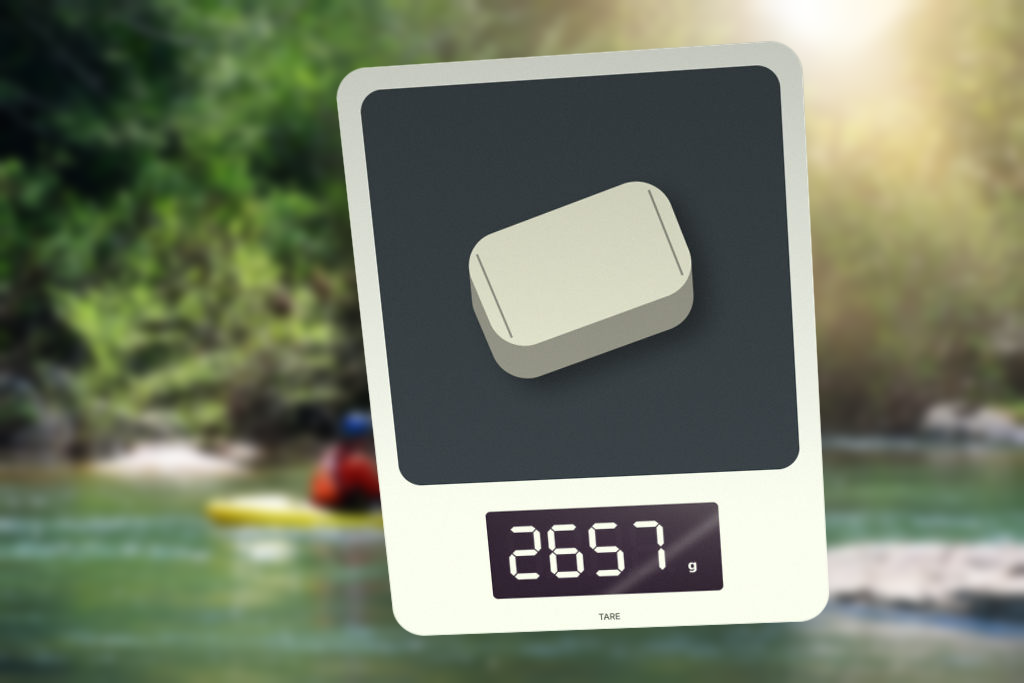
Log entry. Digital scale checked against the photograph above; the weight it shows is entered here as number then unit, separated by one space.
2657 g
